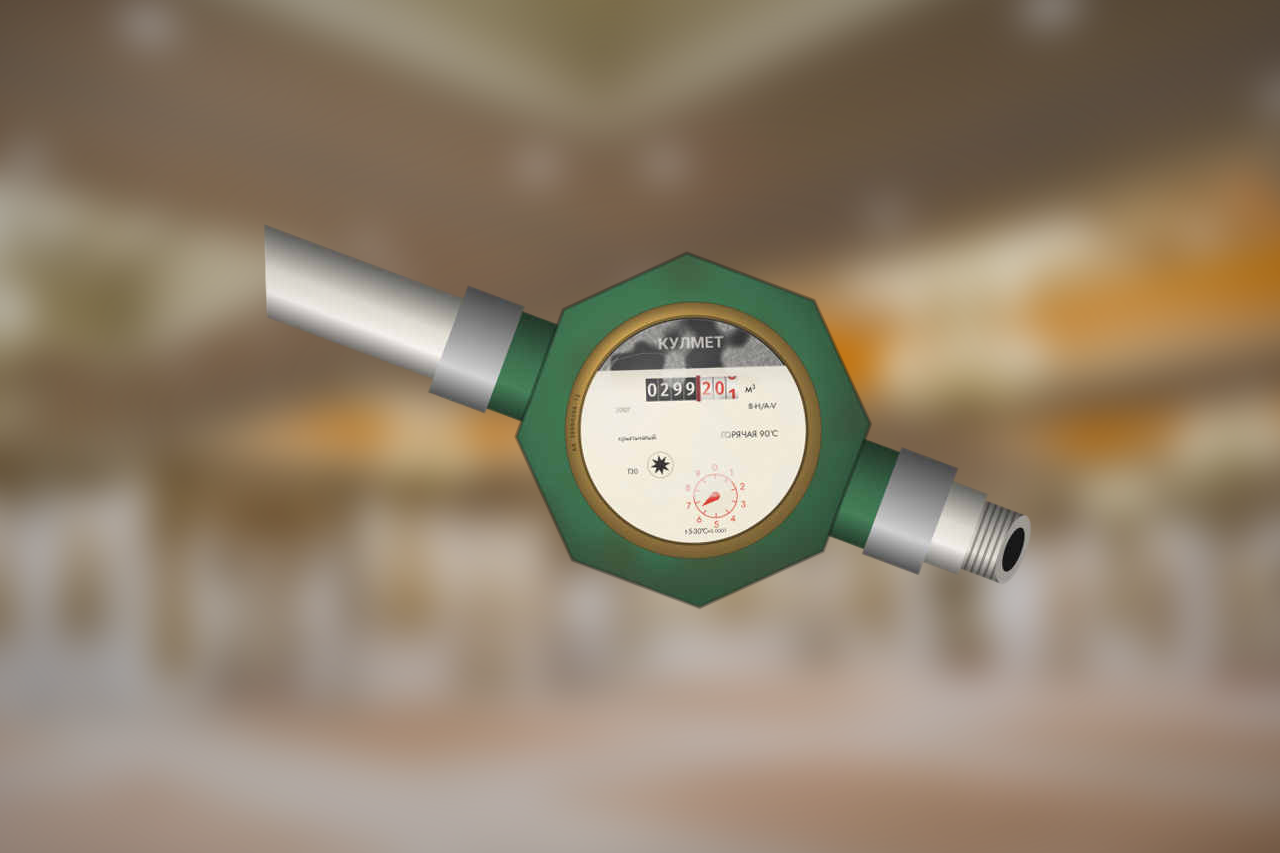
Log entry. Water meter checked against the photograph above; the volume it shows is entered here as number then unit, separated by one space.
299.2006 m³
